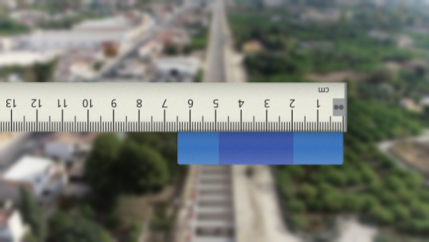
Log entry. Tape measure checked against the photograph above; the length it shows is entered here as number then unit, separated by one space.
6.5 cm
